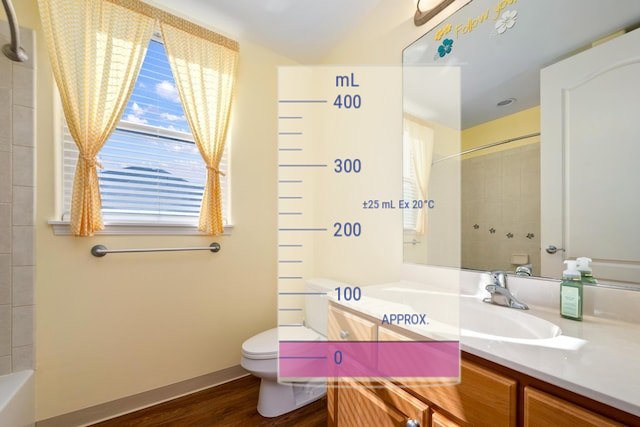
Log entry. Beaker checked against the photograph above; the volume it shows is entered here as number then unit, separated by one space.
25 mL
